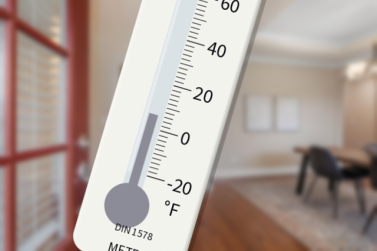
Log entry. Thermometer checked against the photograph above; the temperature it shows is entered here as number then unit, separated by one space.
6 °F
